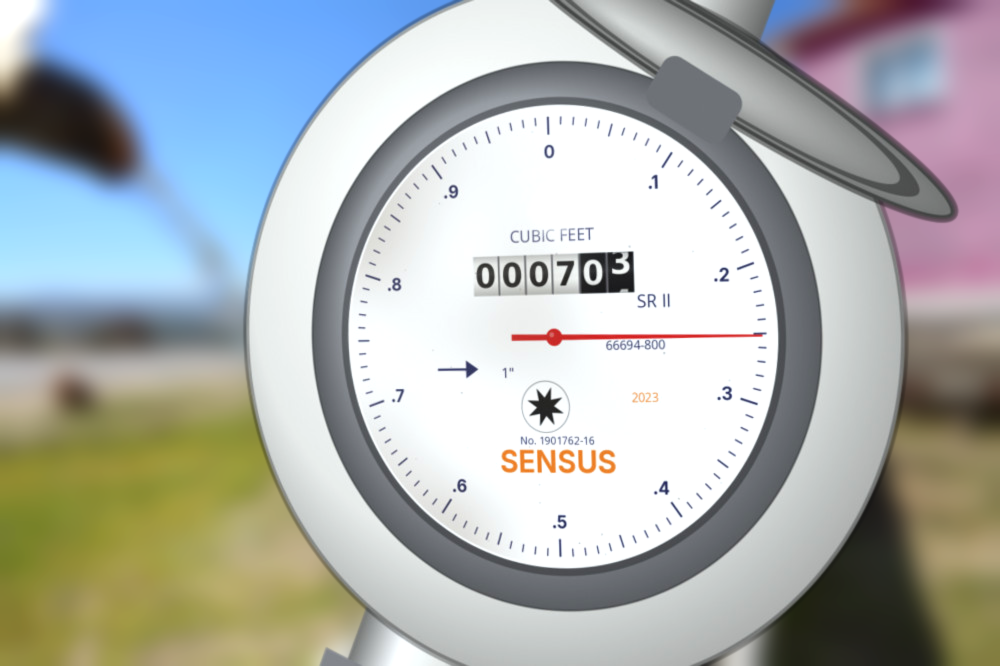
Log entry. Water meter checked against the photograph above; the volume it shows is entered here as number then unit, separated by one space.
703.25 ft³
